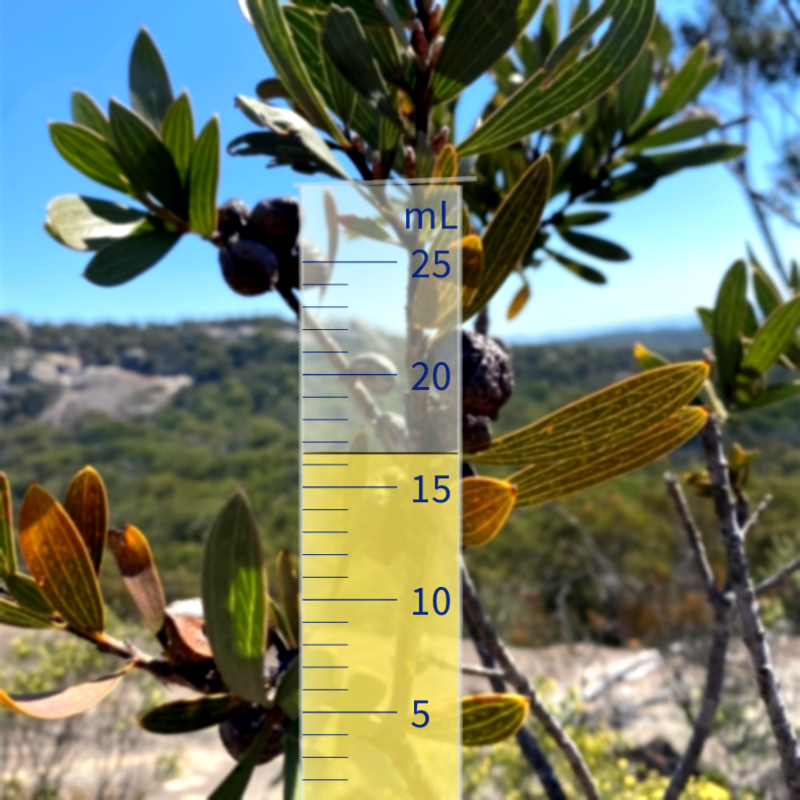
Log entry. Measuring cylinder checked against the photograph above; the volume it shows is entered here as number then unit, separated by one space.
16.5 mL
